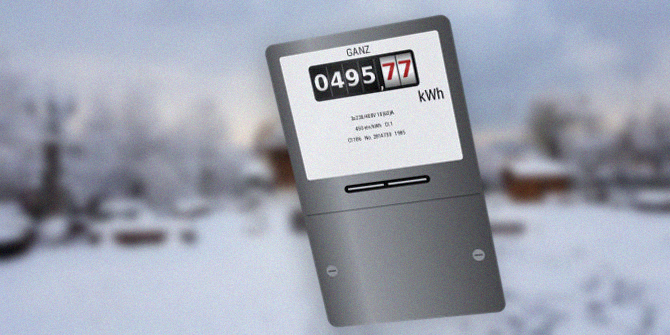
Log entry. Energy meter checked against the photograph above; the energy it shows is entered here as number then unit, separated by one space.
495.77 kWh
